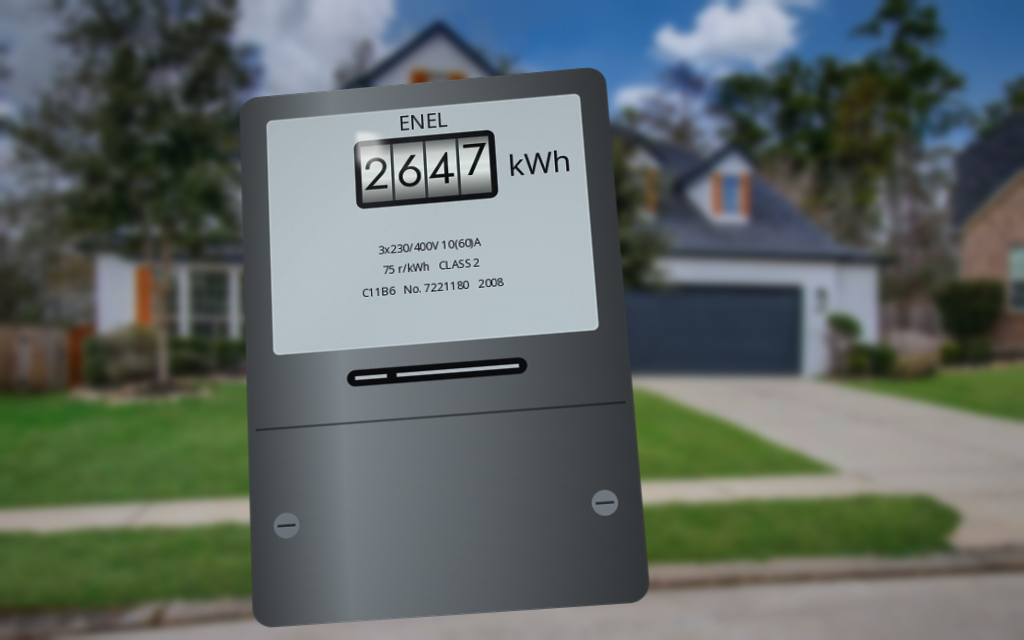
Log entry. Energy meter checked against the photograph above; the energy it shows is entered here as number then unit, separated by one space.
2647 kWh
